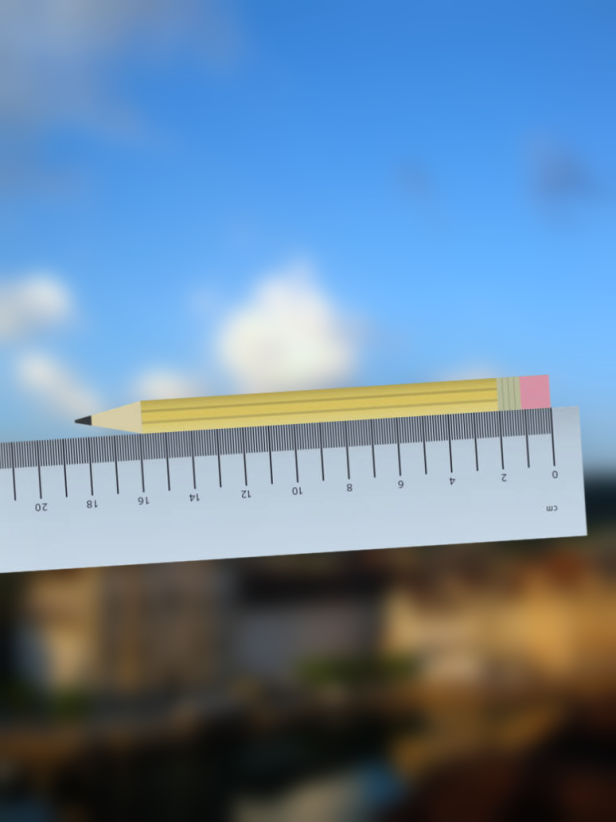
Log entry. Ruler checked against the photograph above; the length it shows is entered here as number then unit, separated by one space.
18.5 cm
